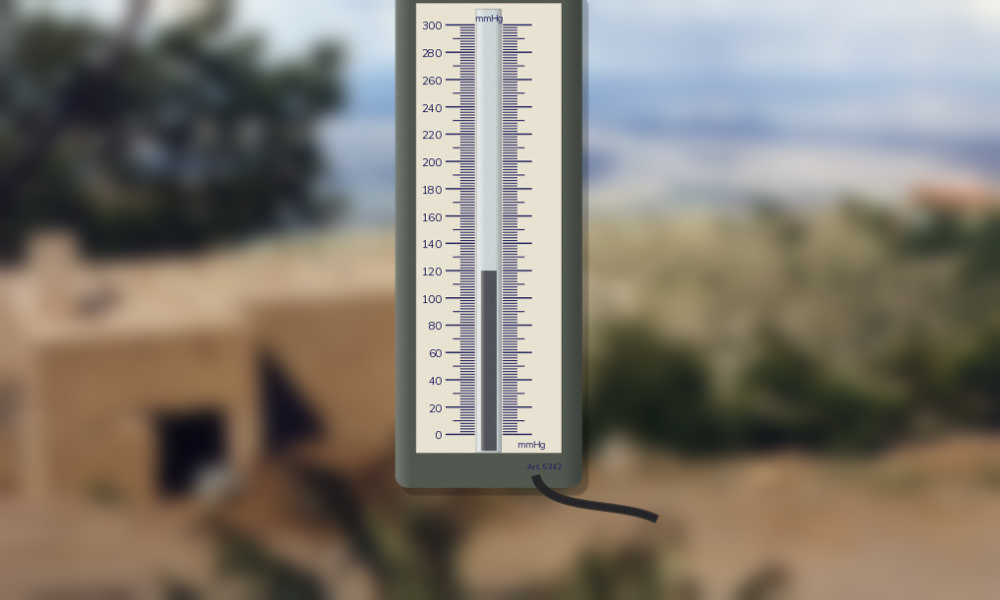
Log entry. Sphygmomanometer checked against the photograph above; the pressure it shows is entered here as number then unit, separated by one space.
120 mmHg
